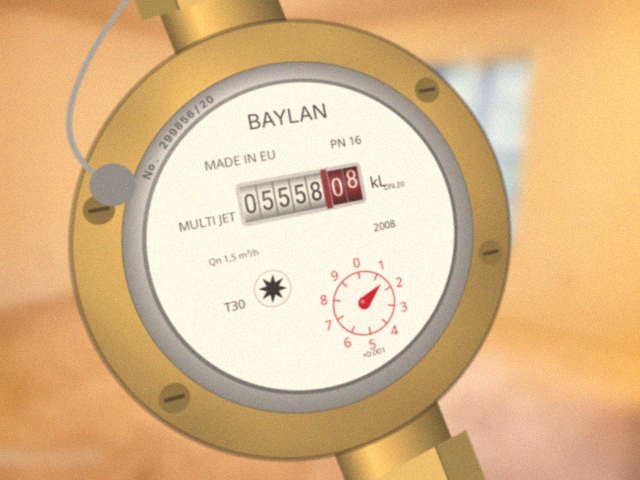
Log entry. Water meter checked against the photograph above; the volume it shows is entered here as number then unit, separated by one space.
5558.081 kL
